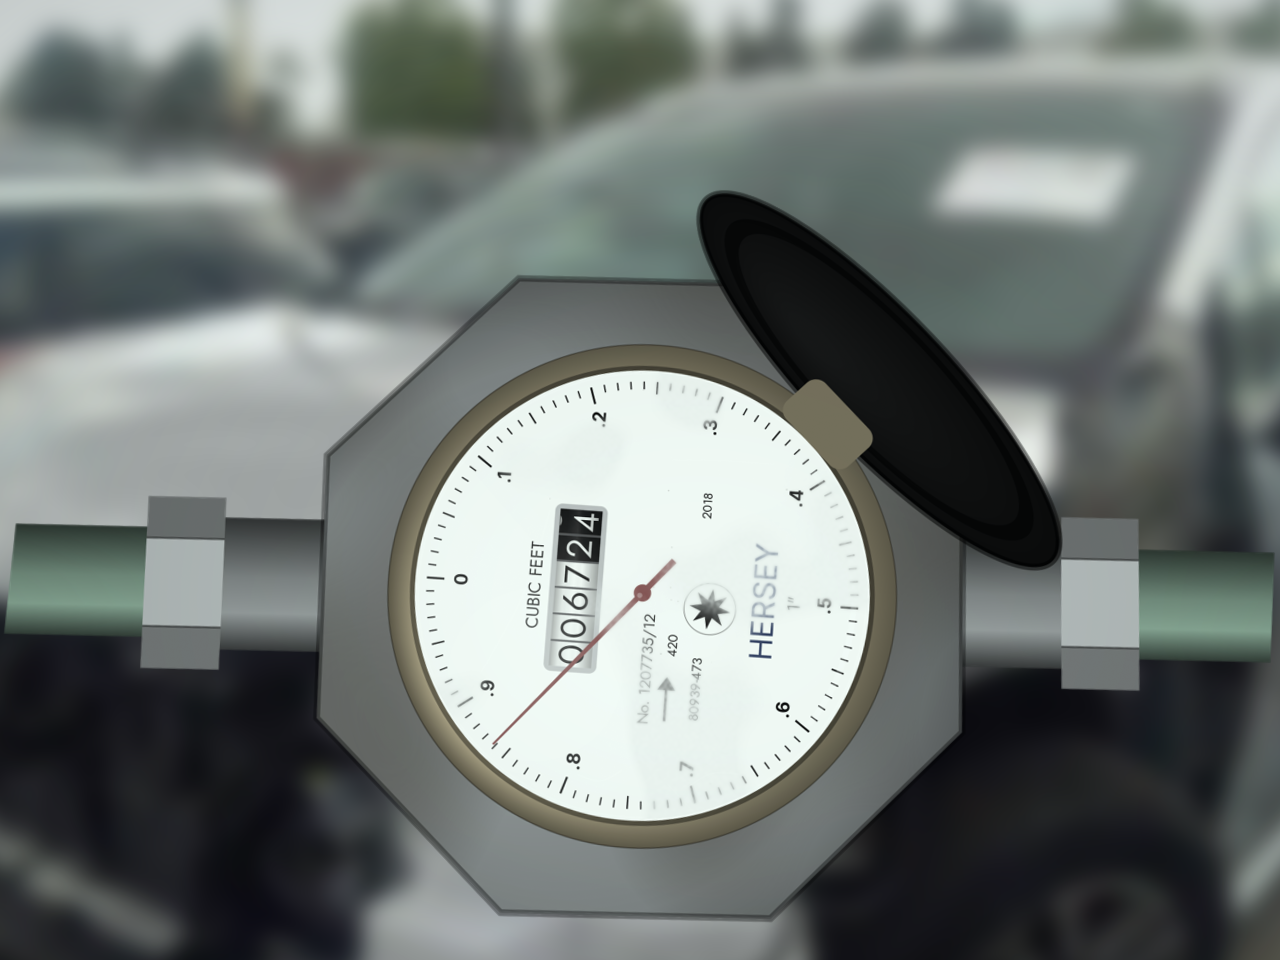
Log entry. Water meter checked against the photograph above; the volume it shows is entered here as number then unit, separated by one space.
6723.86 ft³
